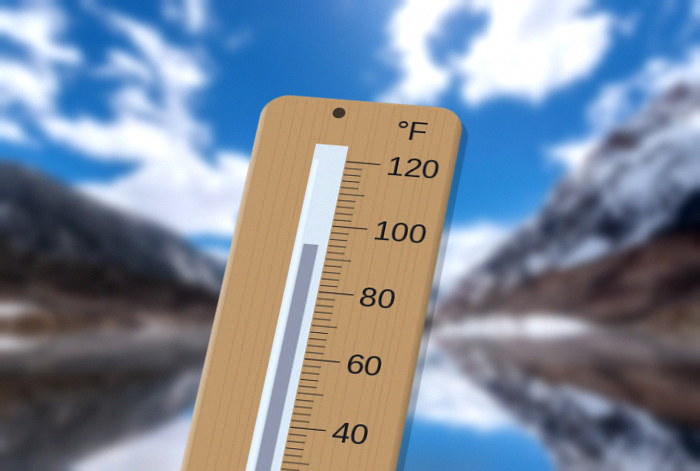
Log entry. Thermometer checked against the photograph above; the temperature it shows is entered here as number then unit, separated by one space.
94 °F
